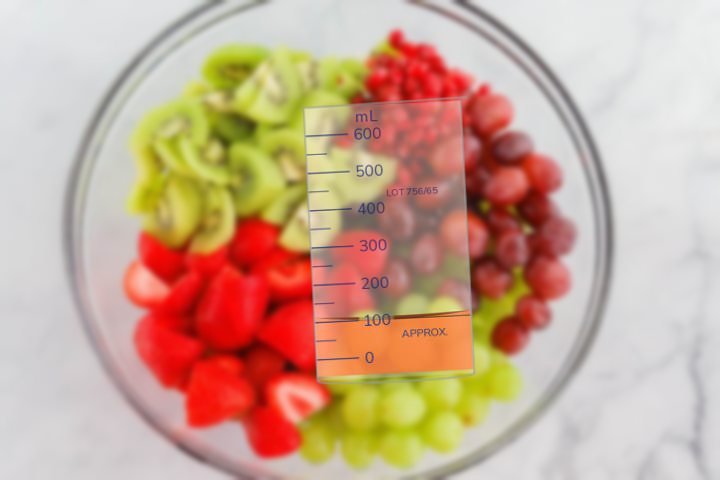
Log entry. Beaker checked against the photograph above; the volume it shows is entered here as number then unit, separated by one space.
100 mL
